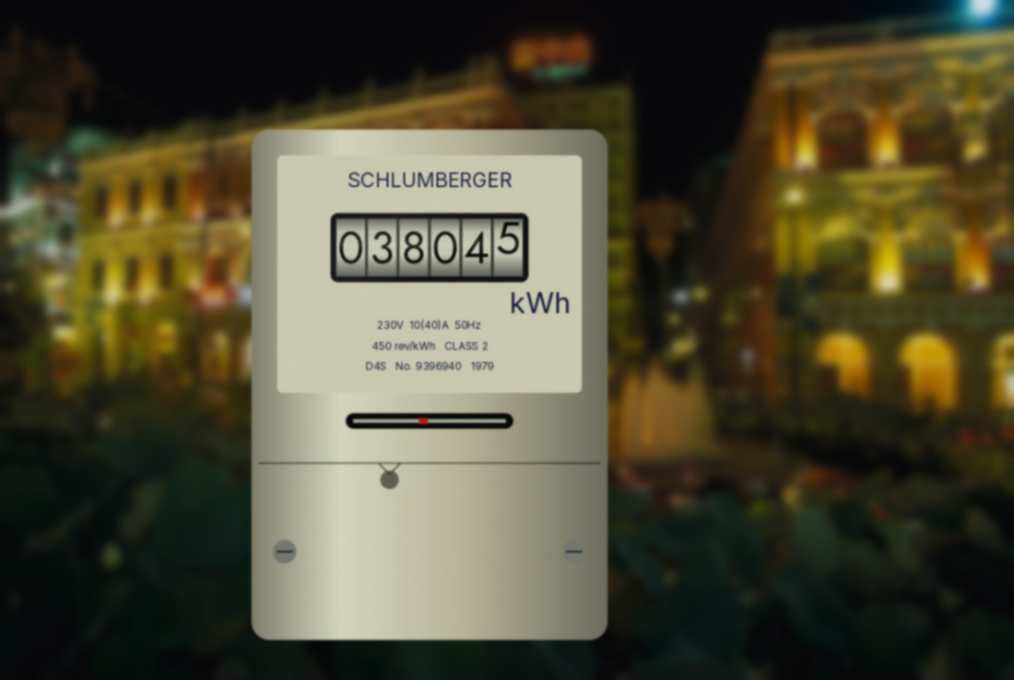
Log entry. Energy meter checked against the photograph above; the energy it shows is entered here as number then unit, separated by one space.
38045 kWh
